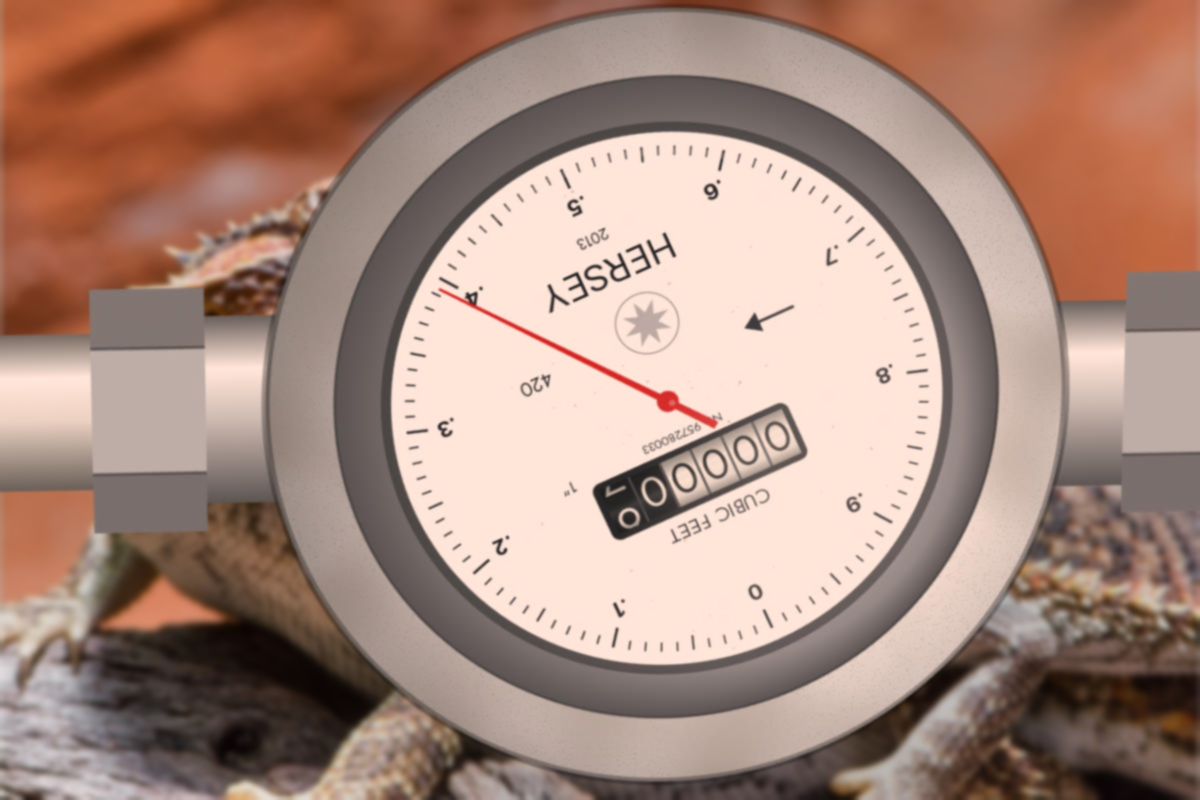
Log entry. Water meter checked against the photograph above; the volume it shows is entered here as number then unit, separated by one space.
6.39 ft³
